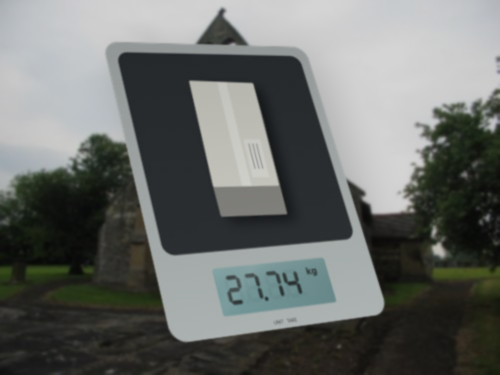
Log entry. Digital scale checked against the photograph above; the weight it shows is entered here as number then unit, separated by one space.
27.74 kg
